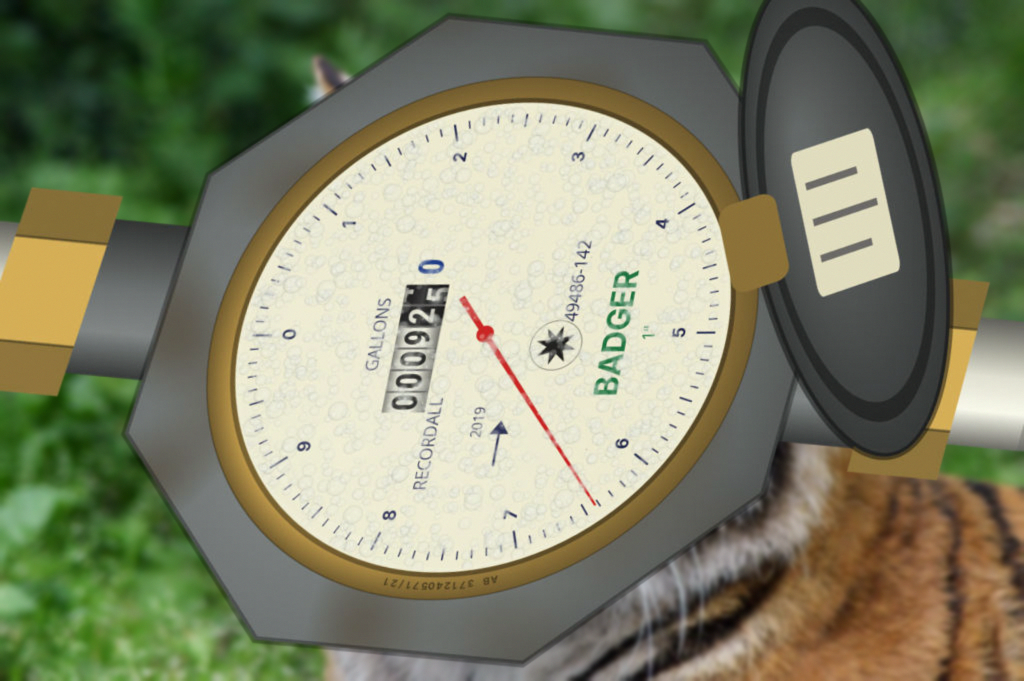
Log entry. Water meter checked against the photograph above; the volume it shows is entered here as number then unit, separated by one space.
9246.4 gal
